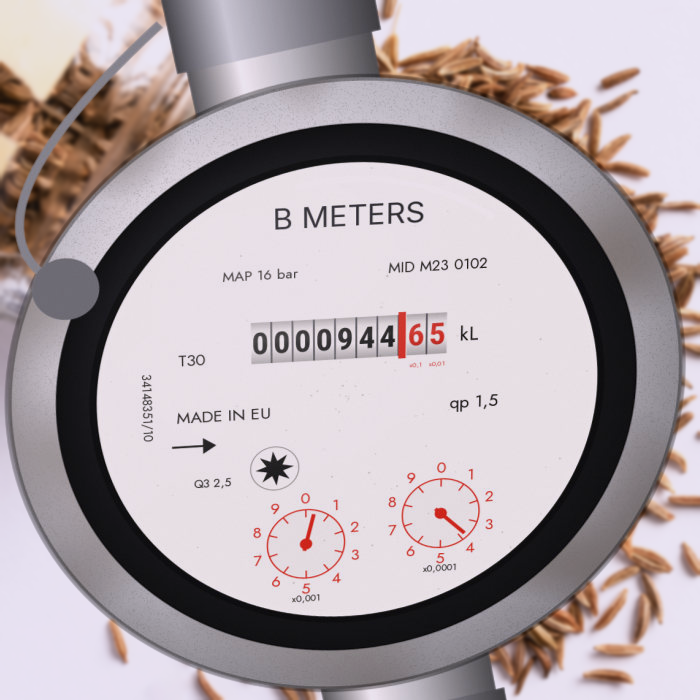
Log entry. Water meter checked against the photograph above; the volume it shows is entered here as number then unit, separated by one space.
944.6503 kL
